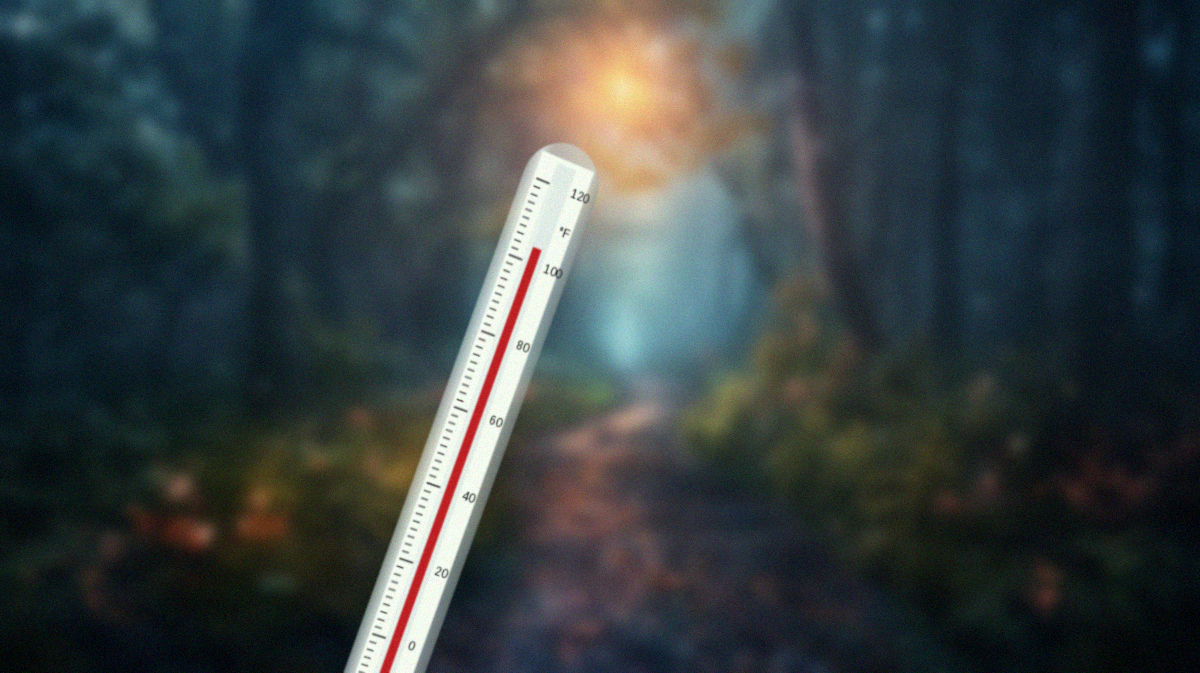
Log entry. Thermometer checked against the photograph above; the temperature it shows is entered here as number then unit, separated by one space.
104 °F
